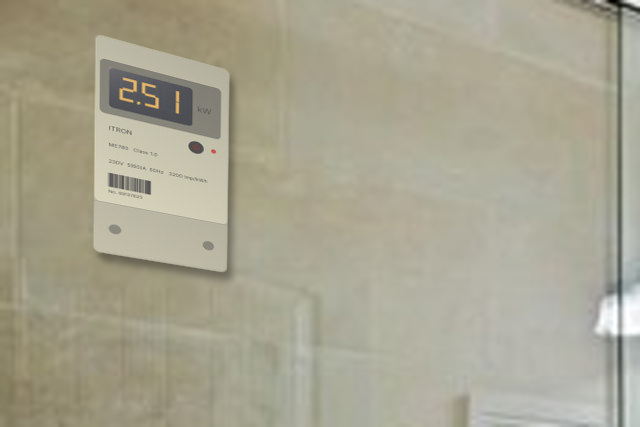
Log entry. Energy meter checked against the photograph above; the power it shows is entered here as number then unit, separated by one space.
2.51 kW
